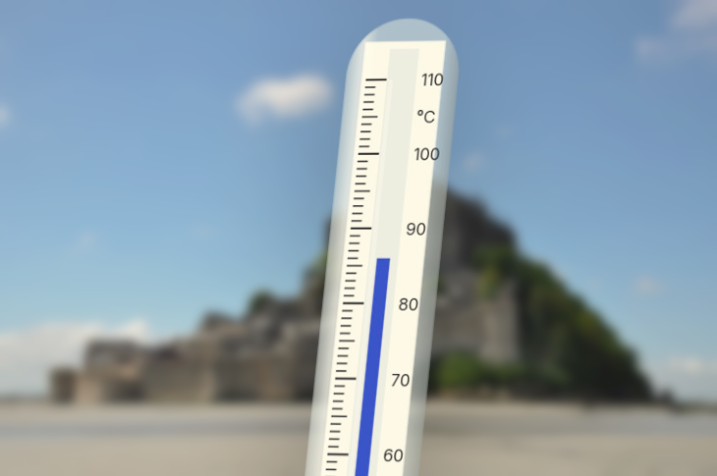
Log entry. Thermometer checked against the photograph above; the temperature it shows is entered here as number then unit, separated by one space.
86 °C
